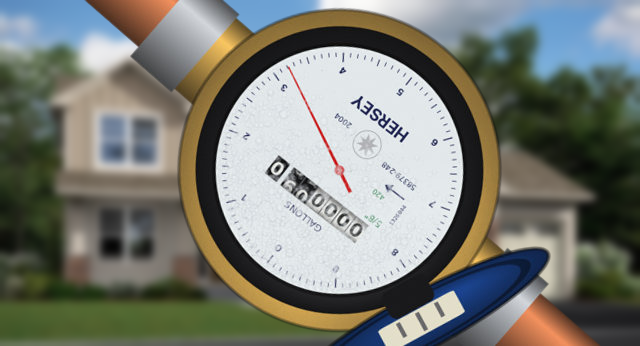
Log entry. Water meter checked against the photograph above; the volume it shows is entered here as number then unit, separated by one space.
93.2 gal
